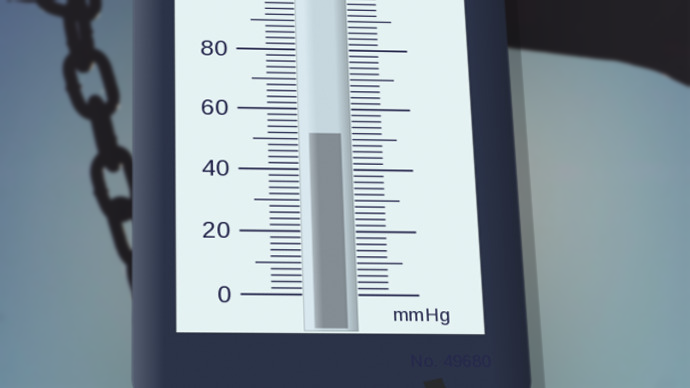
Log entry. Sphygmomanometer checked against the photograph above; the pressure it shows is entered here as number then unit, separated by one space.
52 mmHg
